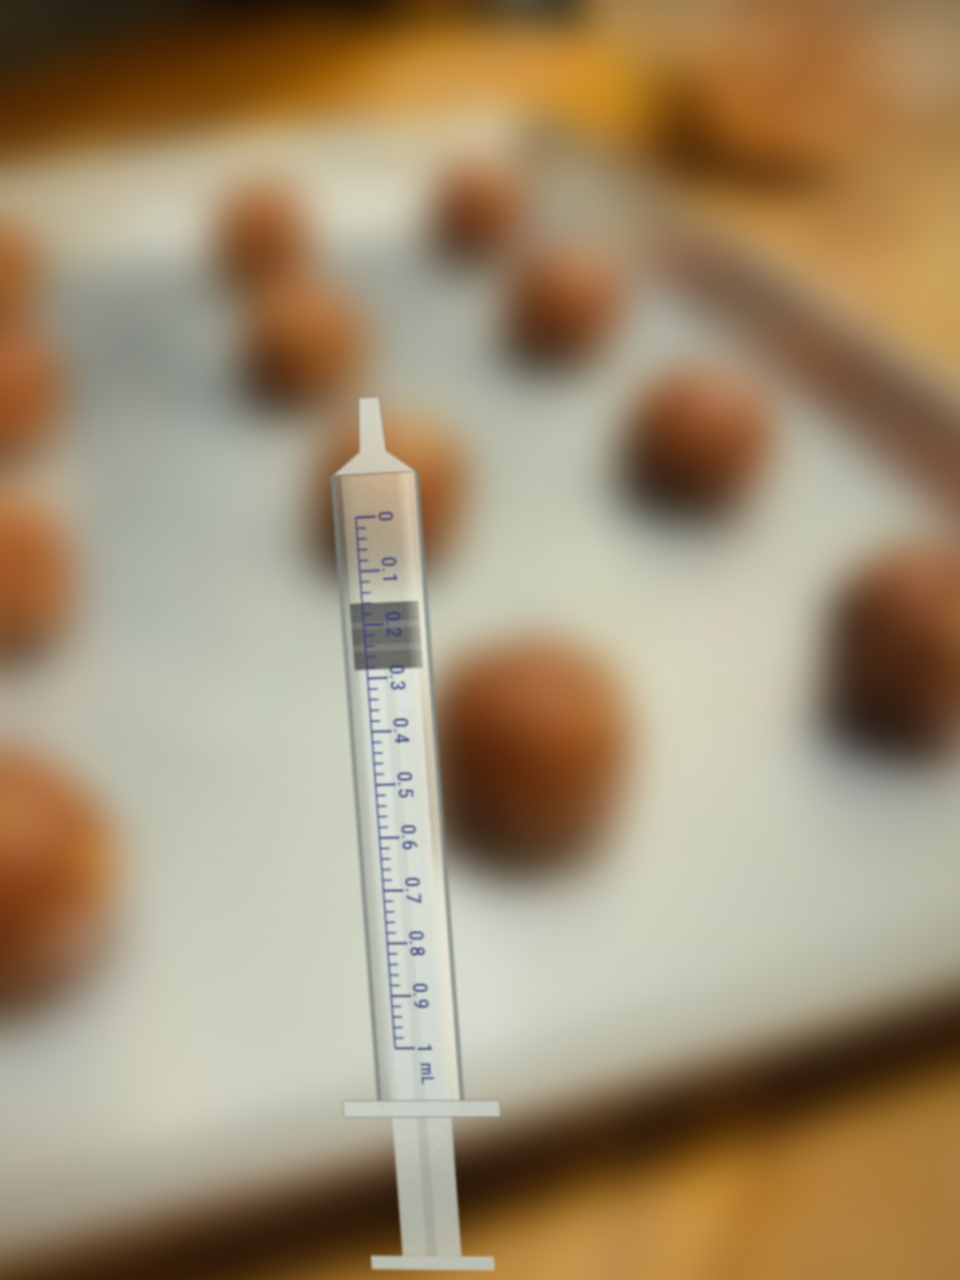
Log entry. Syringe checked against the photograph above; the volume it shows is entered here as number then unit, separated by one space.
0.16 mL
